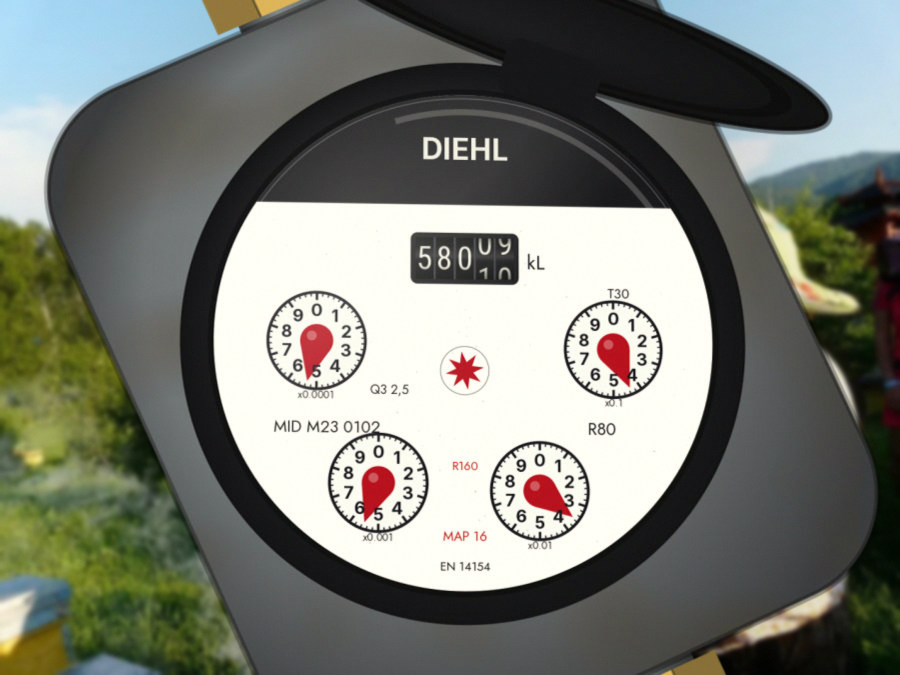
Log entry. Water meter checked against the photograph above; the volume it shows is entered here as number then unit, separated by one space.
58009.4355 kL
